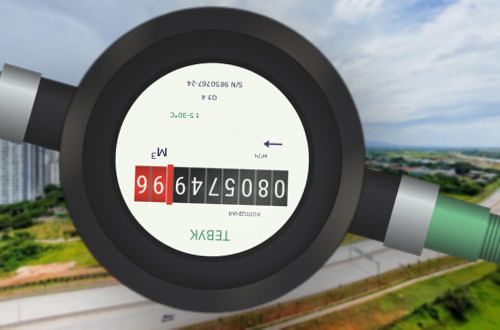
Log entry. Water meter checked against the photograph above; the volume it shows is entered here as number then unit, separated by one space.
805749.96 m³
